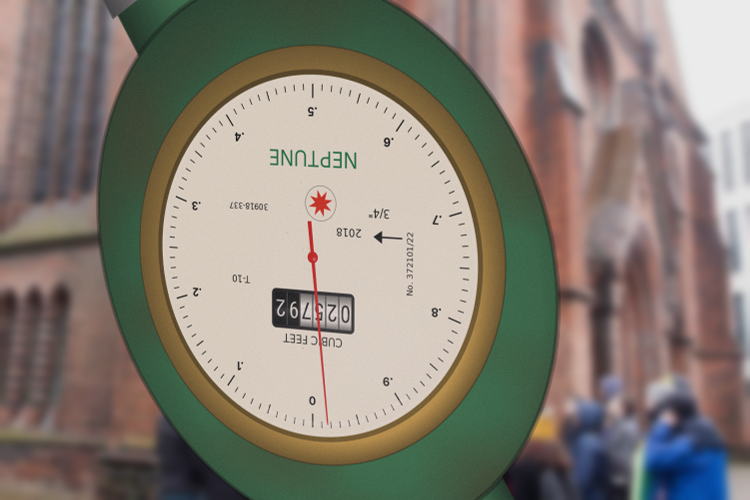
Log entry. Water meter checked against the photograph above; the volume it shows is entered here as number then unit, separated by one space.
25791.98 ft³
